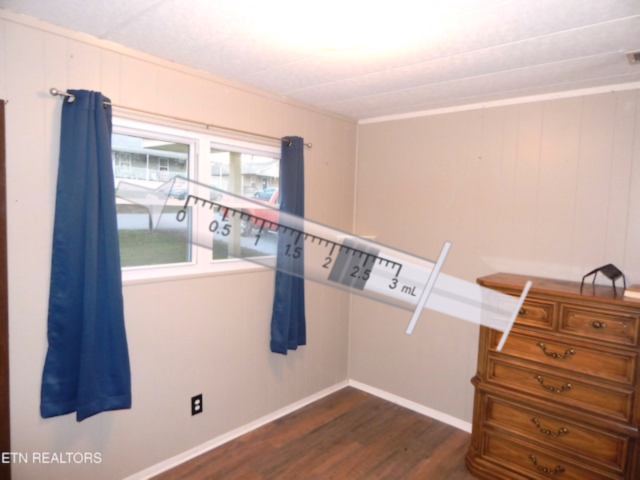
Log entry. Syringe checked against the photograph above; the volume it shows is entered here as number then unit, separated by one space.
2.1 mL
